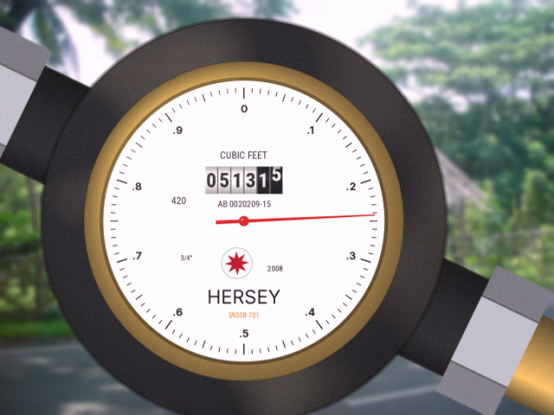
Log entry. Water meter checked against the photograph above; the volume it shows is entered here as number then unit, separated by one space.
51315.24 ft³
